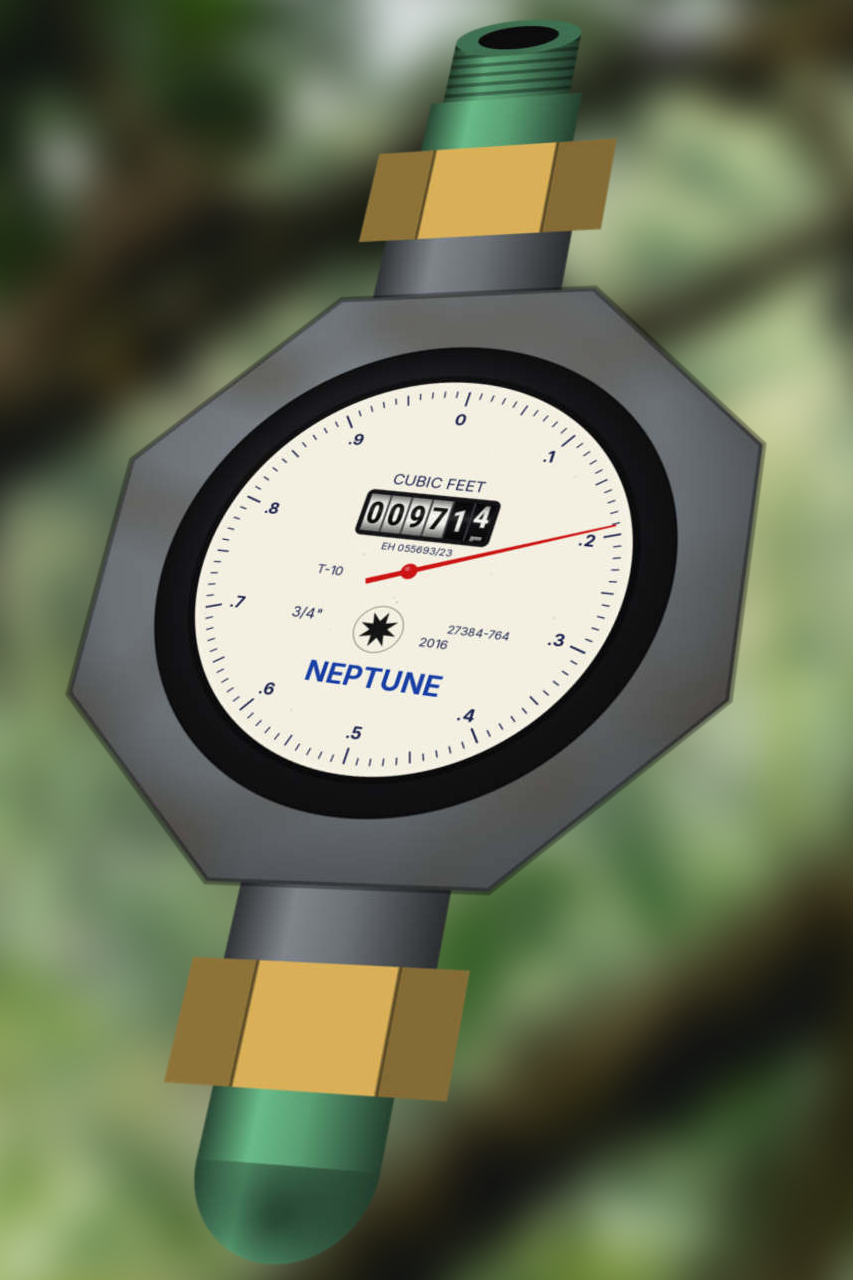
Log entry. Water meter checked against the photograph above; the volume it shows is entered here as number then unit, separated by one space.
9714.19 ft³
